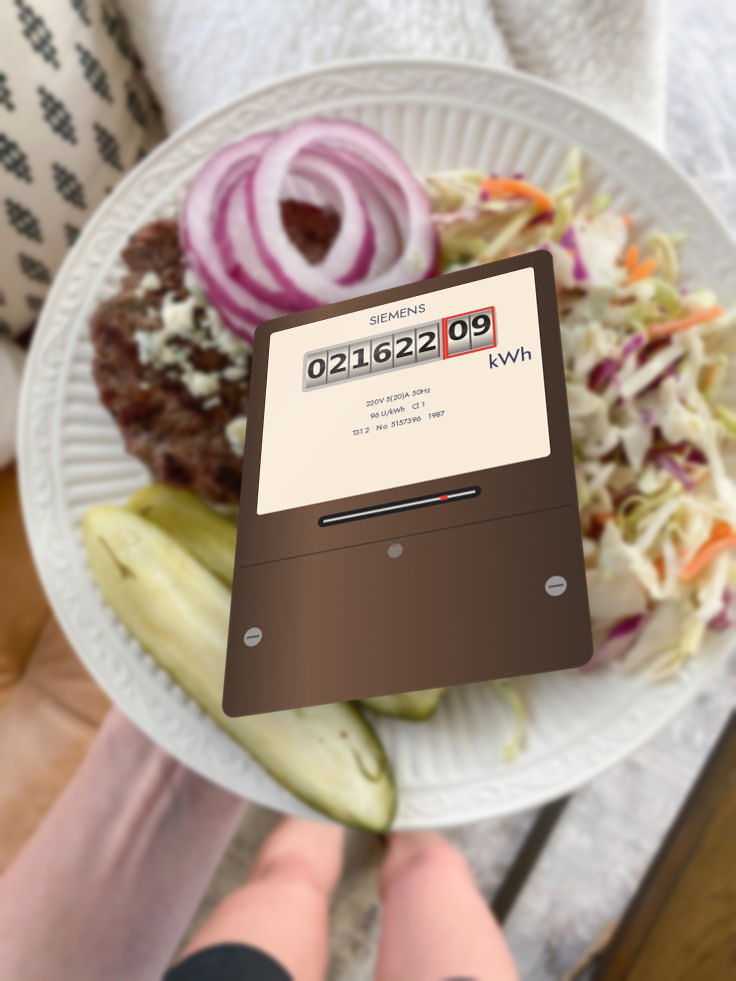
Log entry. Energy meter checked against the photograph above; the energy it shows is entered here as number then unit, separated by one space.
21622.09 kWh
